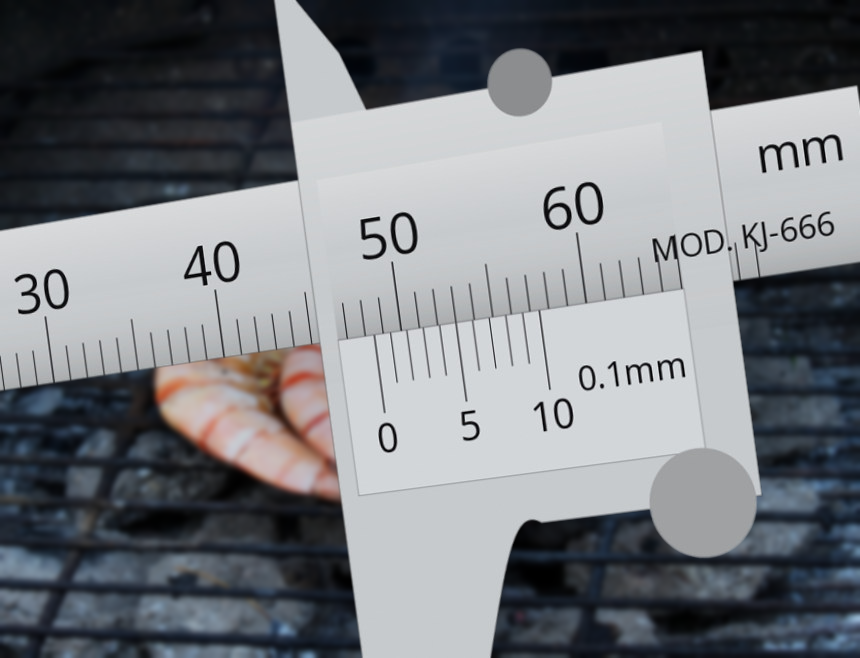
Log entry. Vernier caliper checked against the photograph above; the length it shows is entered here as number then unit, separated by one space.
48.5 mm
